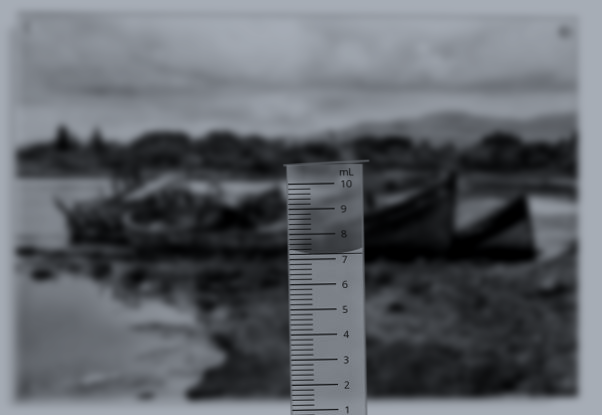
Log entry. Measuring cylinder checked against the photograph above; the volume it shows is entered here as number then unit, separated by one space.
7.2 mL
